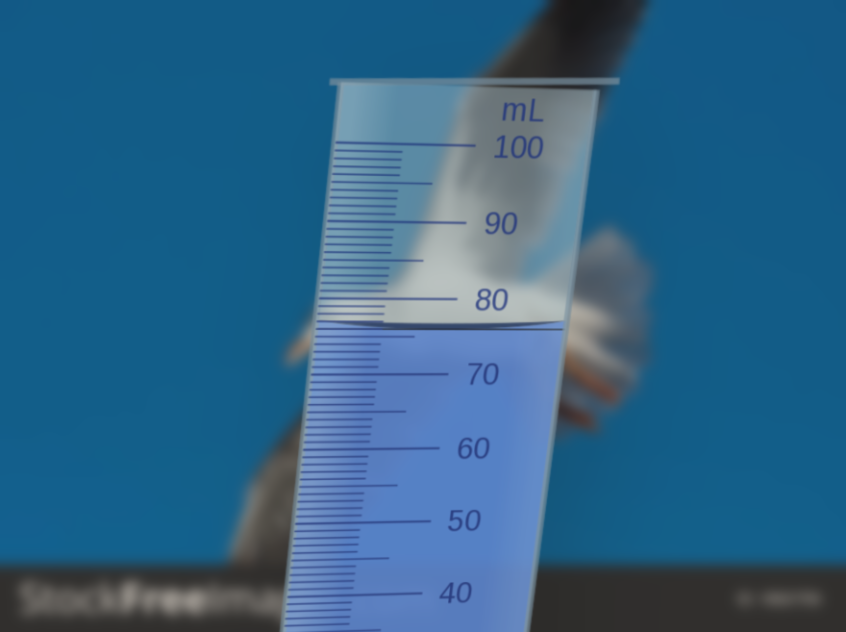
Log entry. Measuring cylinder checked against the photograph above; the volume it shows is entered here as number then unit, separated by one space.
76 mL
